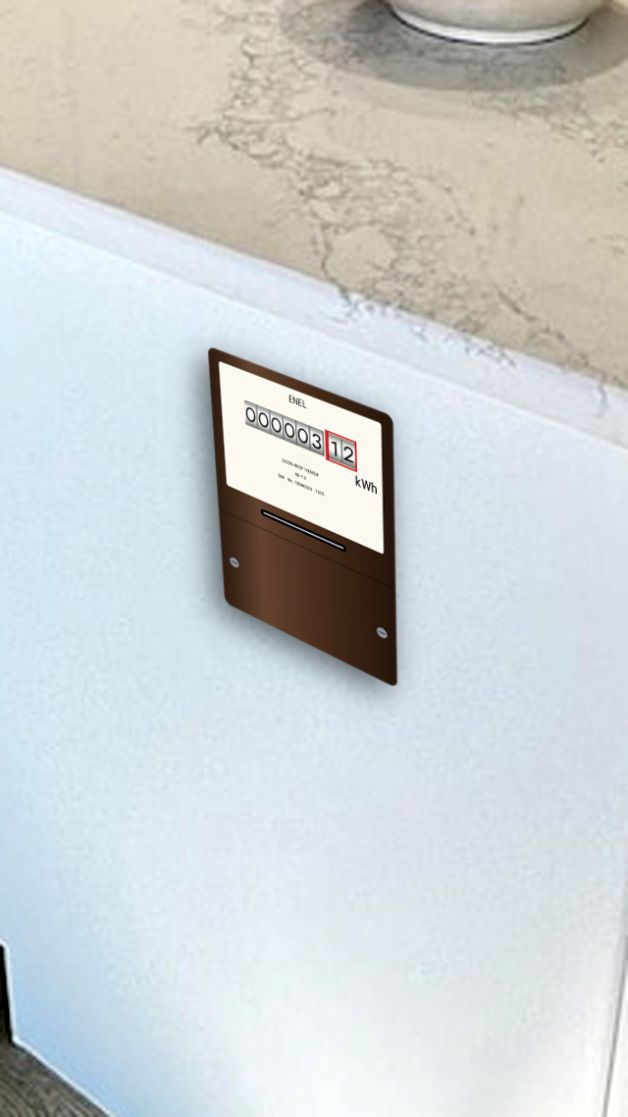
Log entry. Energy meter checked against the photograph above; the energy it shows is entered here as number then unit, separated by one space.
3.12 kWh
